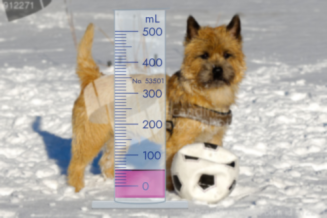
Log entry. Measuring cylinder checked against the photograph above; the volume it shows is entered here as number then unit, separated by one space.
50 mL
